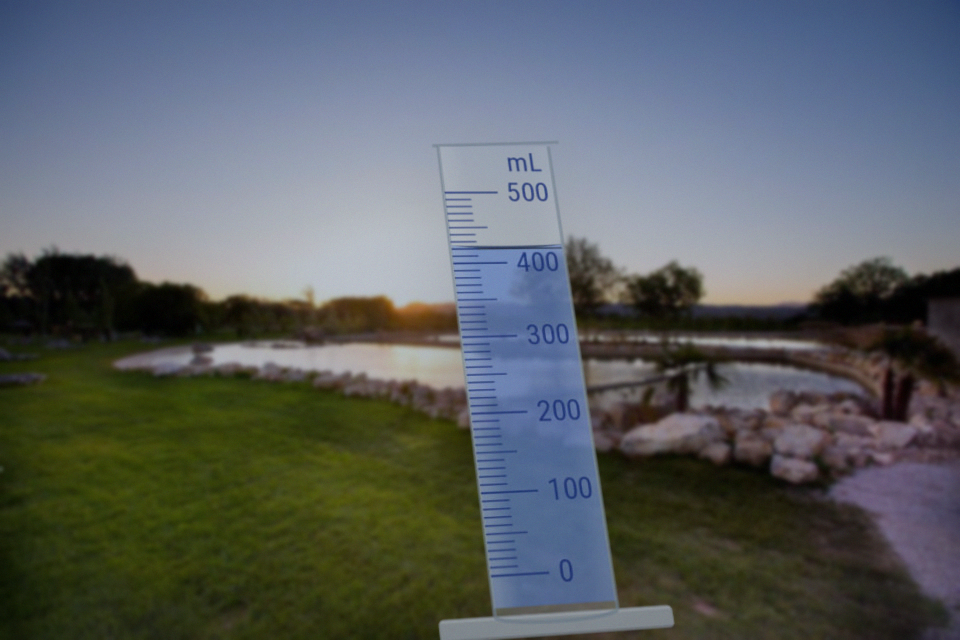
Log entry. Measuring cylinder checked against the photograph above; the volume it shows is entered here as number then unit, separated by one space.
420 mL
